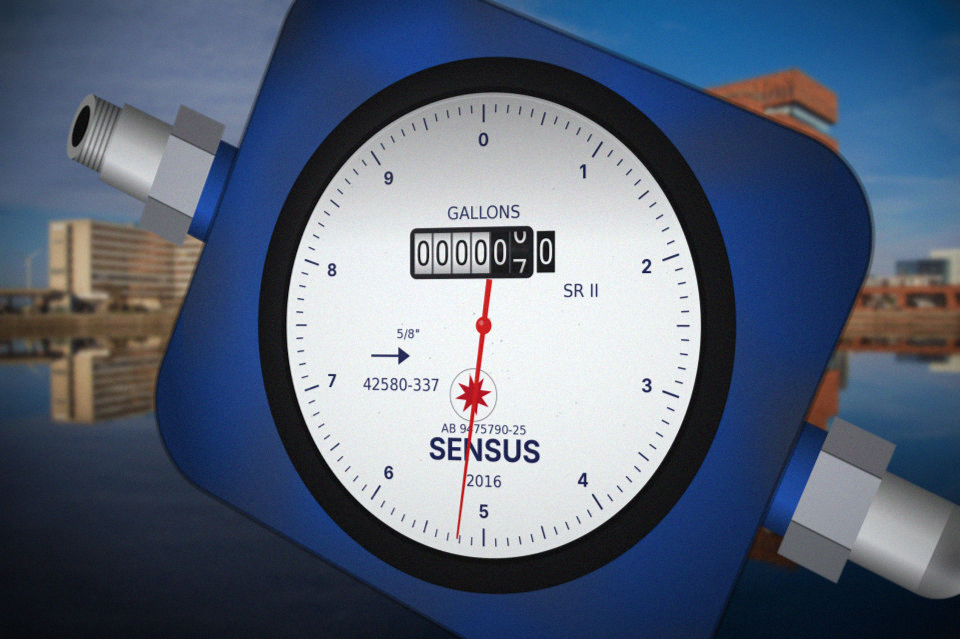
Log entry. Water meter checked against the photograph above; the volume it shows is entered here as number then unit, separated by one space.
65.2 gal
